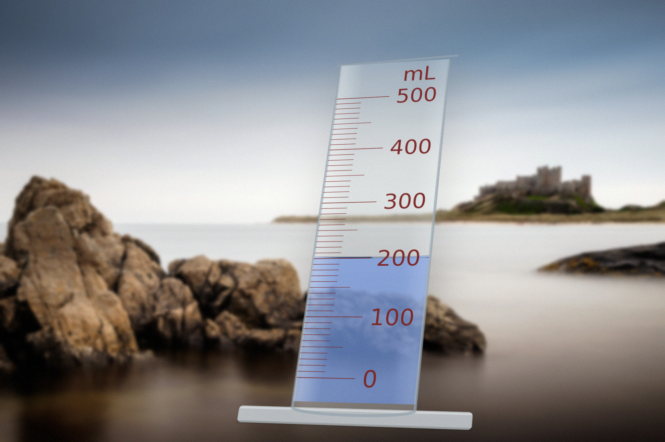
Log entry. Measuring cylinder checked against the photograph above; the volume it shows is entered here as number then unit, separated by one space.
200 mL
